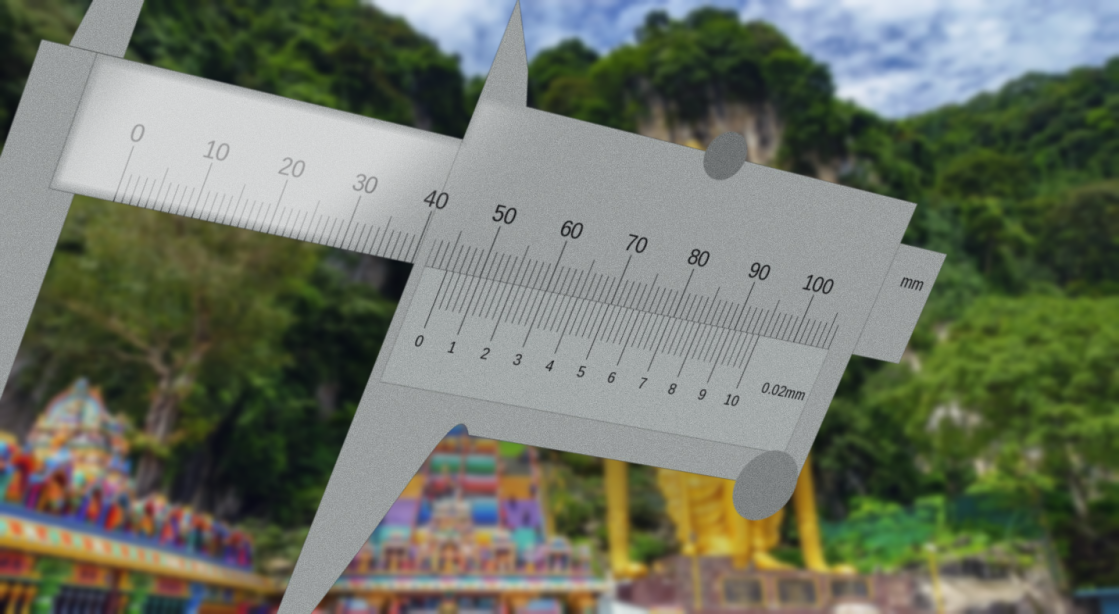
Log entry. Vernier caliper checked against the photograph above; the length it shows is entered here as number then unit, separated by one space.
45.2 mm
